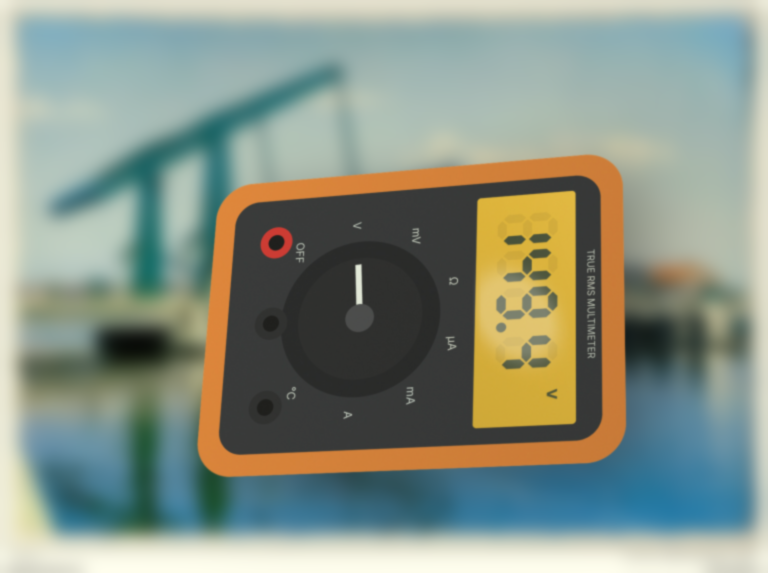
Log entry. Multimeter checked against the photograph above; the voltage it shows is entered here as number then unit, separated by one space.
149.4 V
